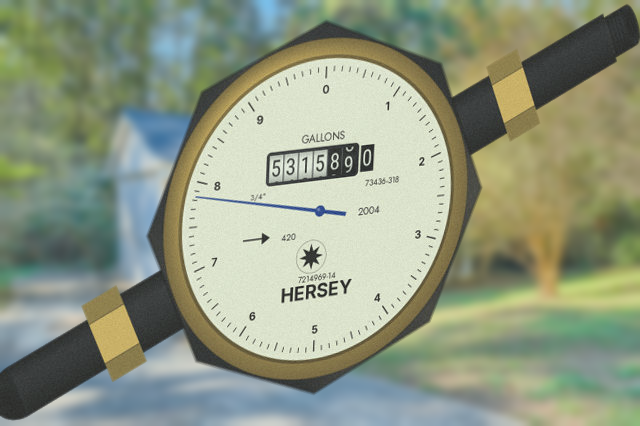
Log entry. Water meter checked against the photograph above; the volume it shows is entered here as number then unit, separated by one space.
5315887.8 gal
